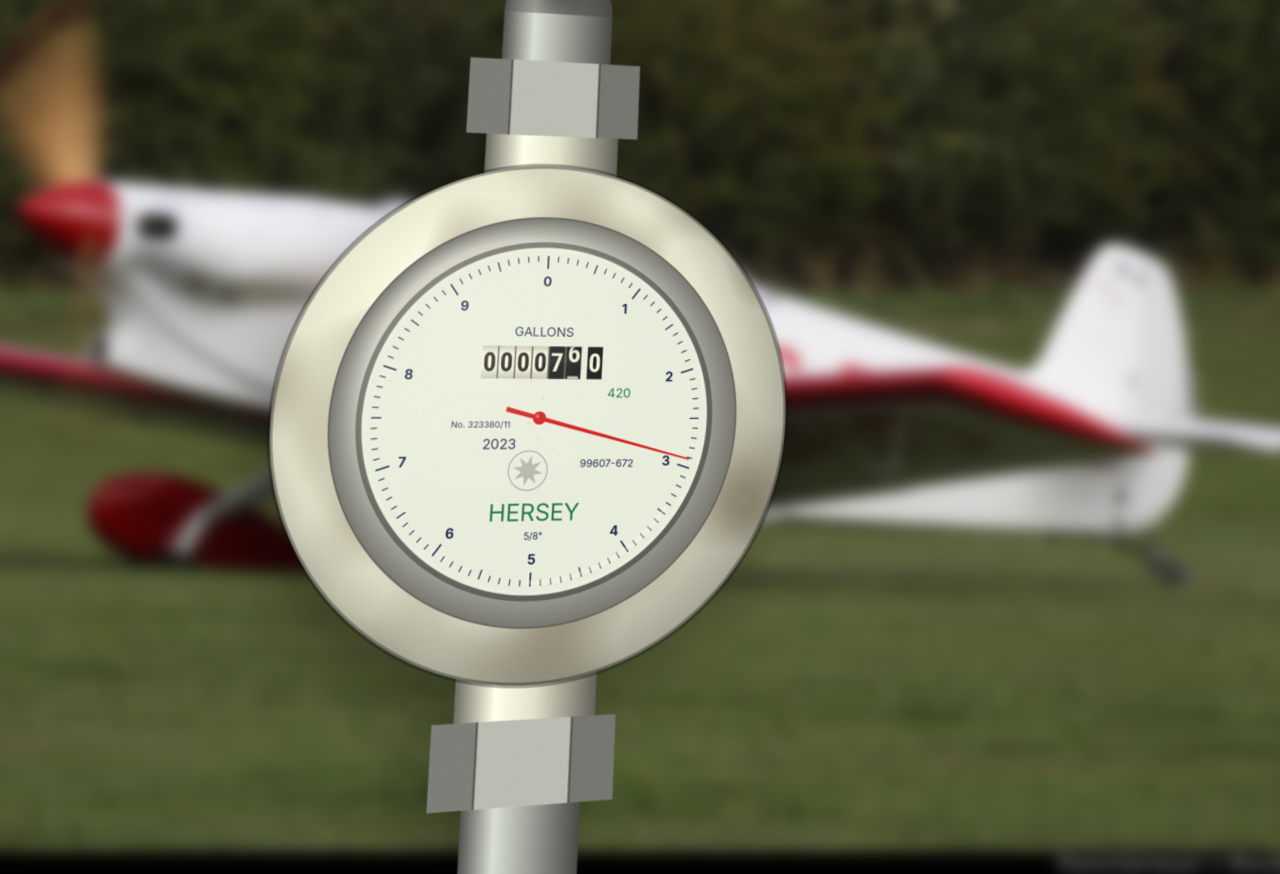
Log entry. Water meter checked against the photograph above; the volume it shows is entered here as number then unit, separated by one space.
762.9 gal
